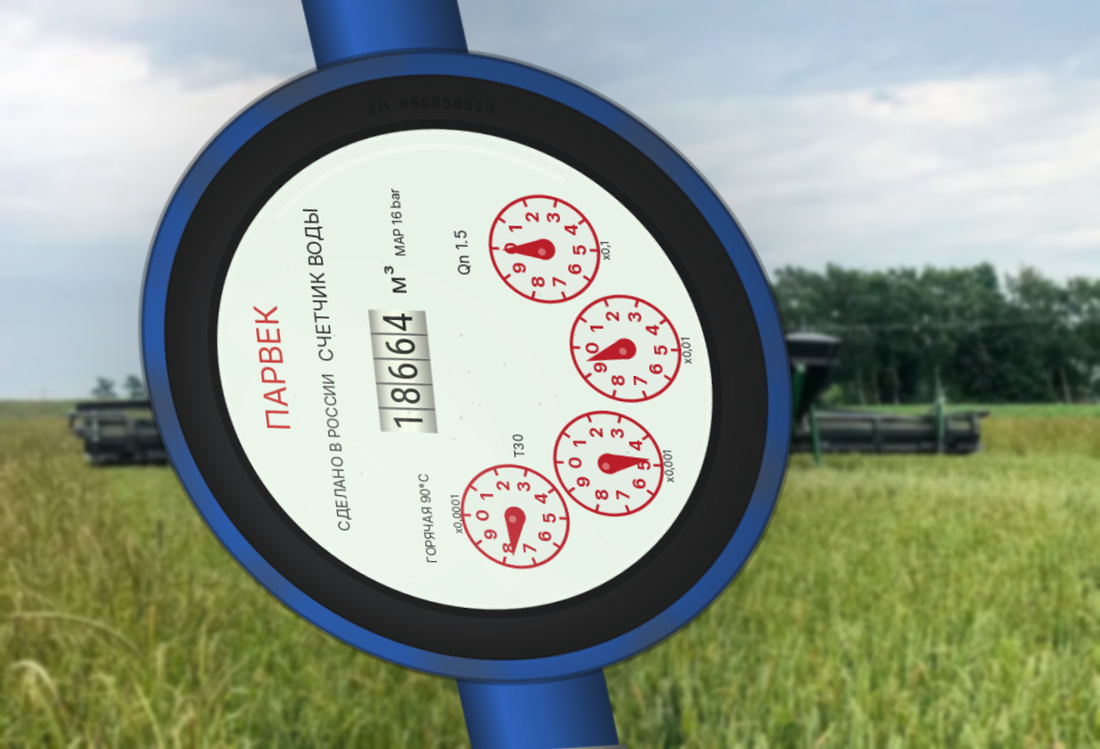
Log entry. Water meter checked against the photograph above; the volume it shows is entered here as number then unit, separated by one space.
18663.9947 m³
